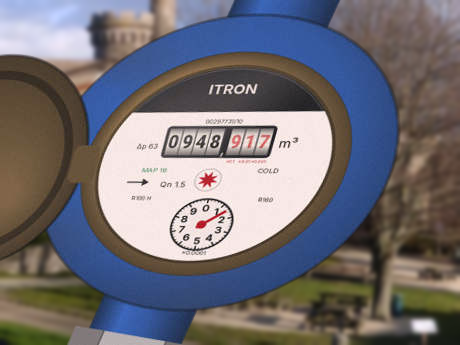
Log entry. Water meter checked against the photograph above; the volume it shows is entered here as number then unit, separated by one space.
948.9171 m³
